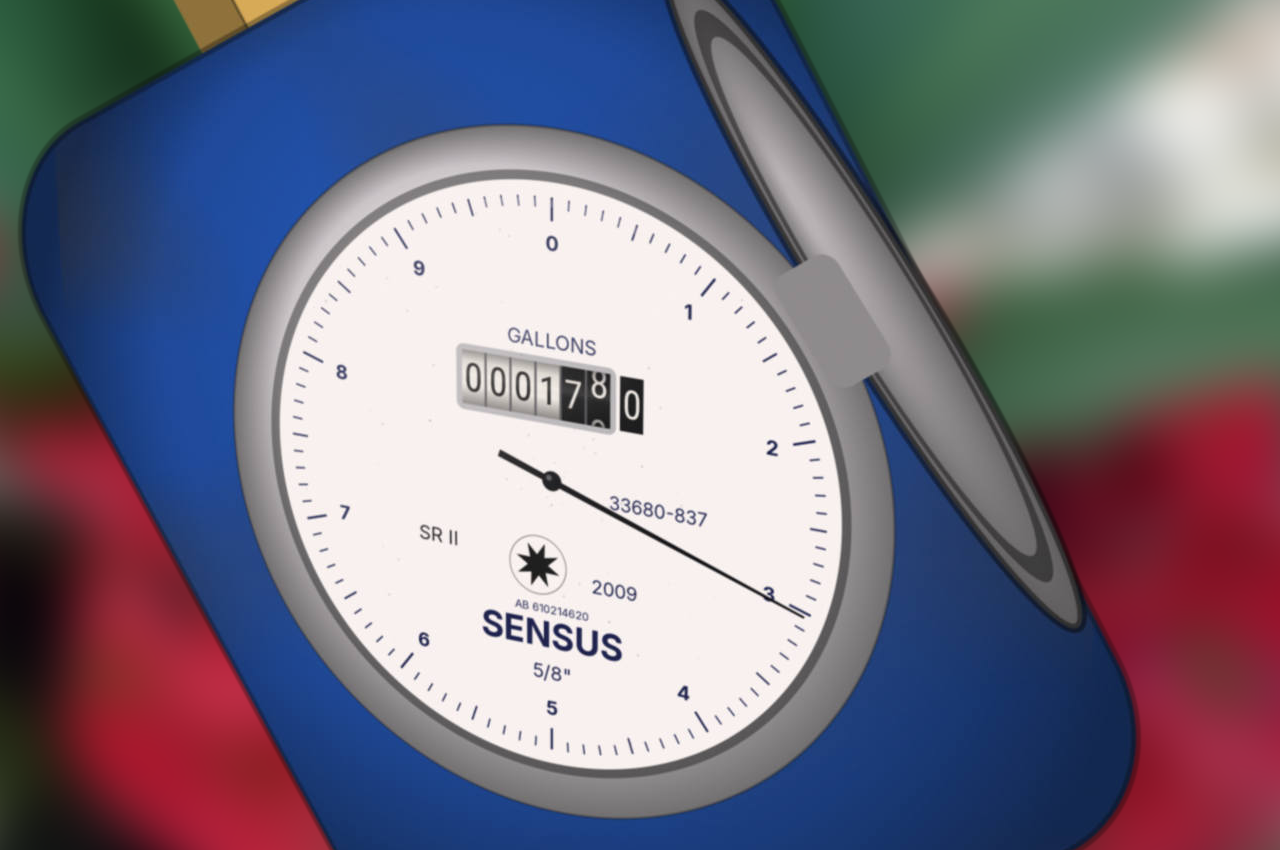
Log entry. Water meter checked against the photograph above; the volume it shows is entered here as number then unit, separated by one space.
1783.0 gal
